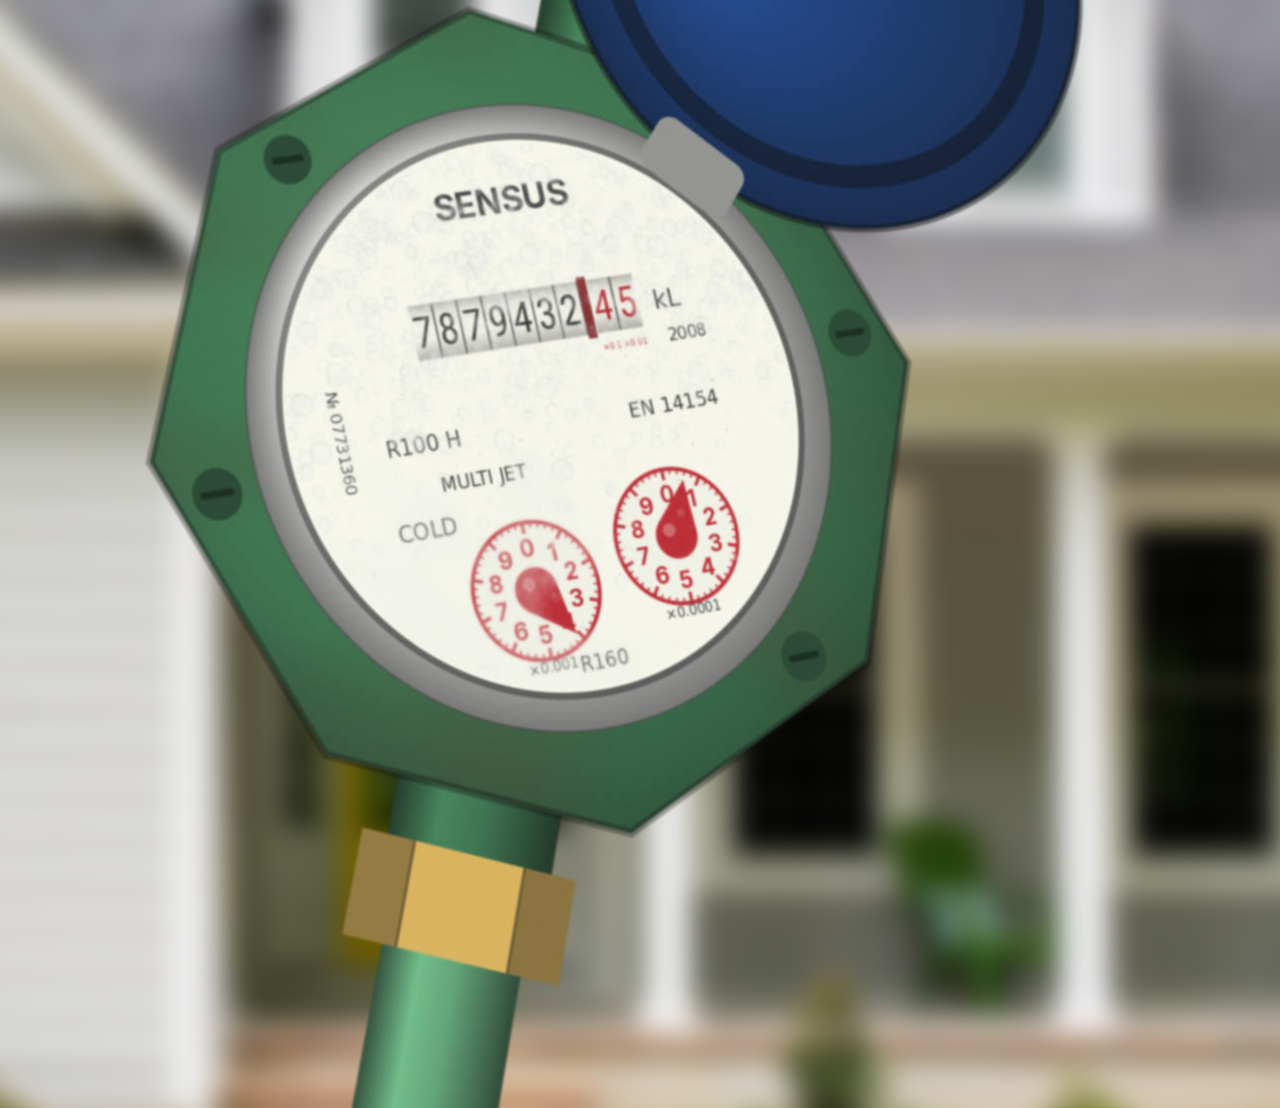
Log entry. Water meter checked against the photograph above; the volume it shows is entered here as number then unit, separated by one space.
7879432.4540 kL
